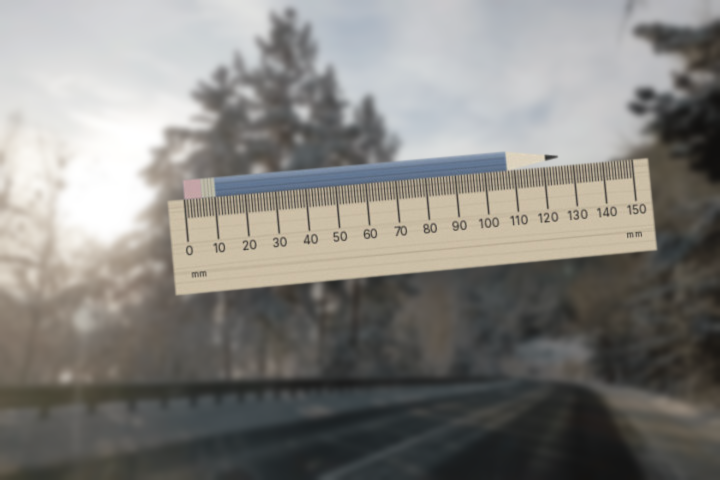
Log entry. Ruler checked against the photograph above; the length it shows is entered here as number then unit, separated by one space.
125 mm
